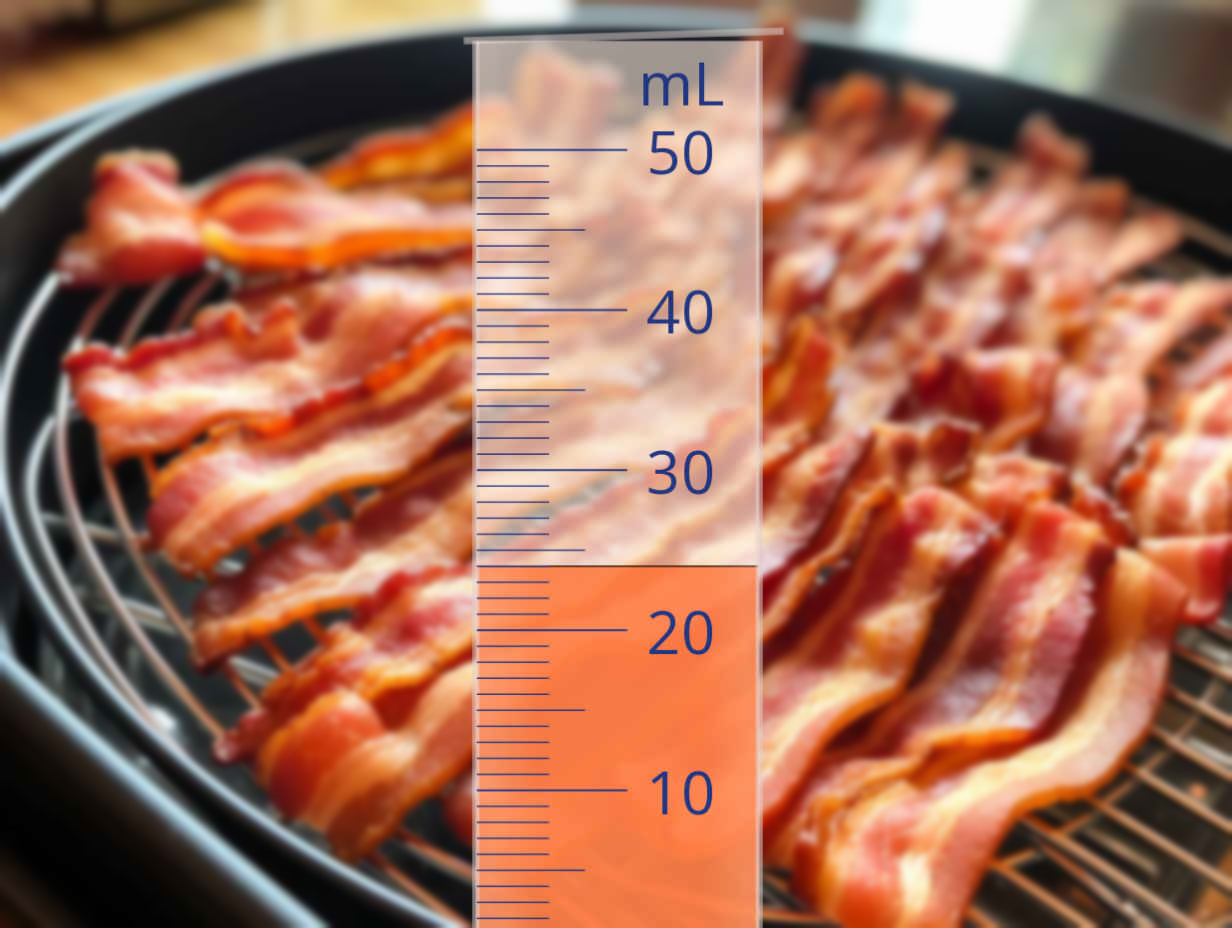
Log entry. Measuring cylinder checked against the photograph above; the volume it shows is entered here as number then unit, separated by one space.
24 mL
